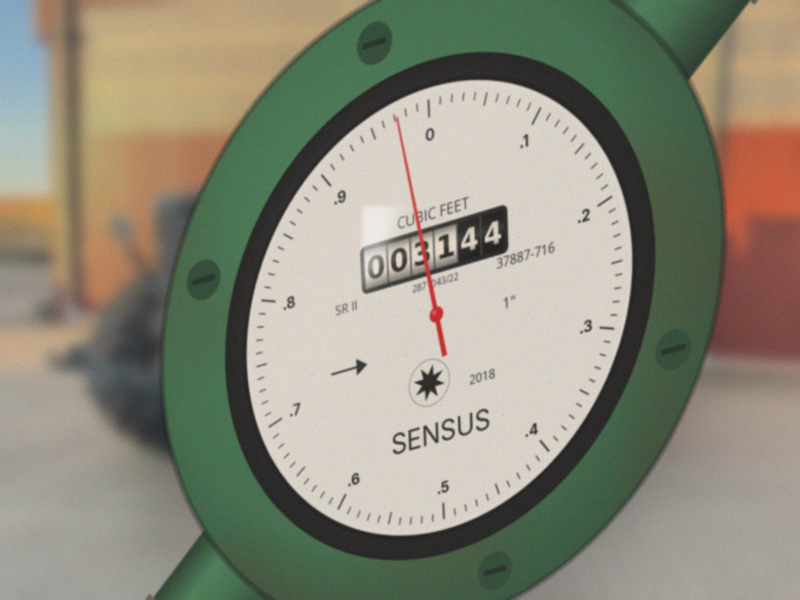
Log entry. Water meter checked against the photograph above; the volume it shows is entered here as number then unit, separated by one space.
3143.97 ft³
